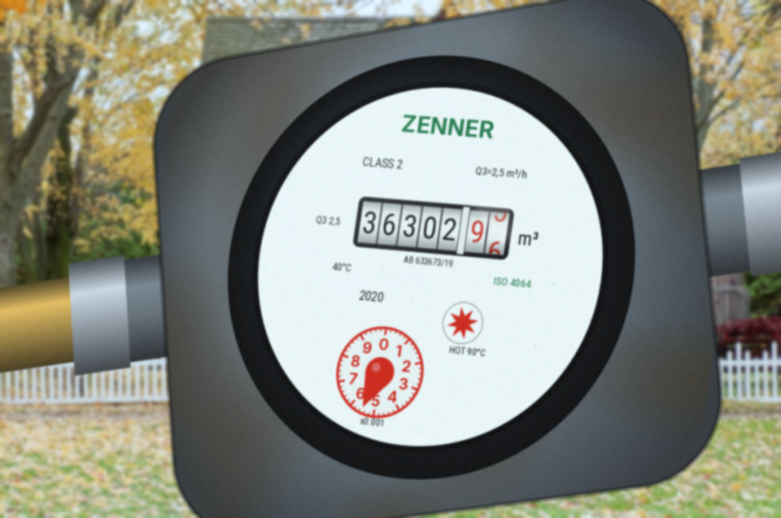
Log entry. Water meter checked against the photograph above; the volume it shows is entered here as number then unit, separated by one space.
36302.955 m³
